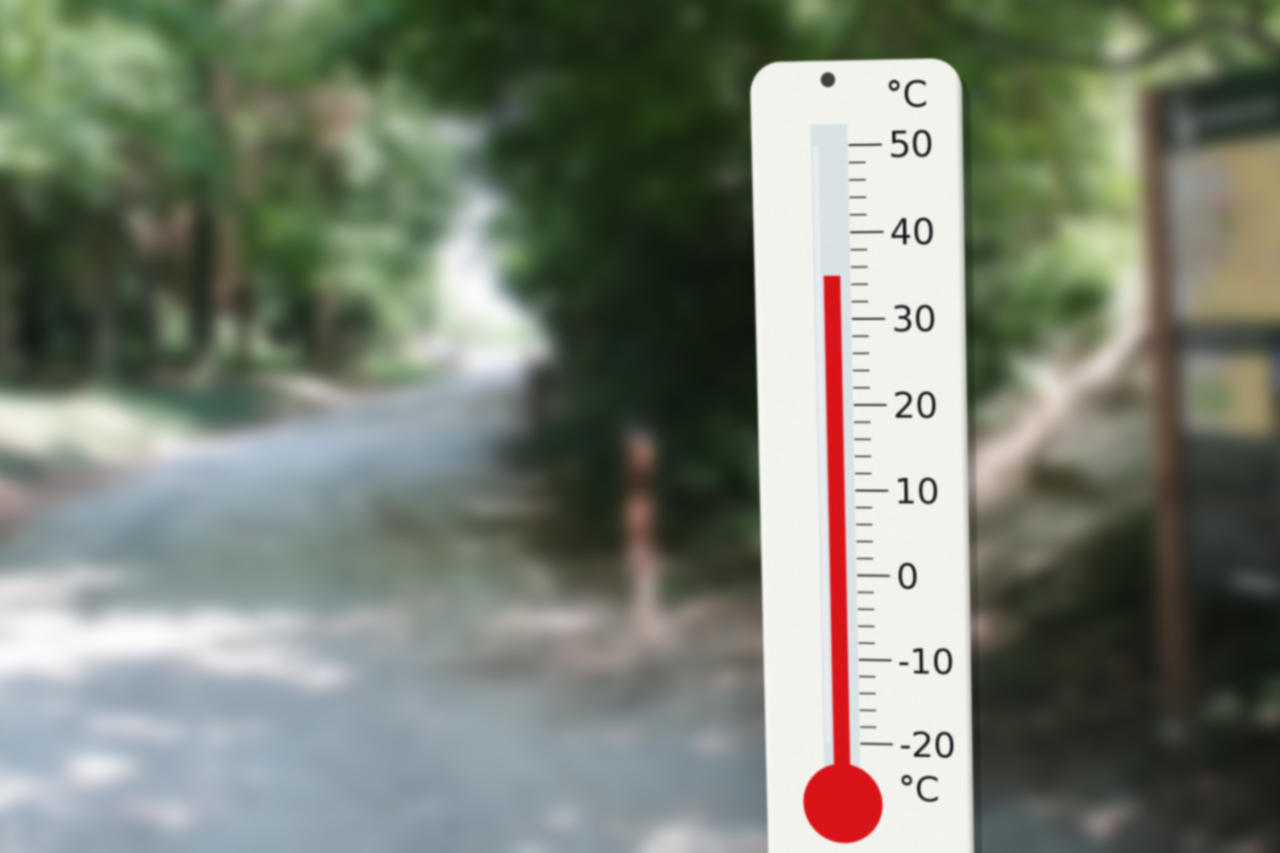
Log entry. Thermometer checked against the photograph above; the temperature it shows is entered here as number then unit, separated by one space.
35 °C
